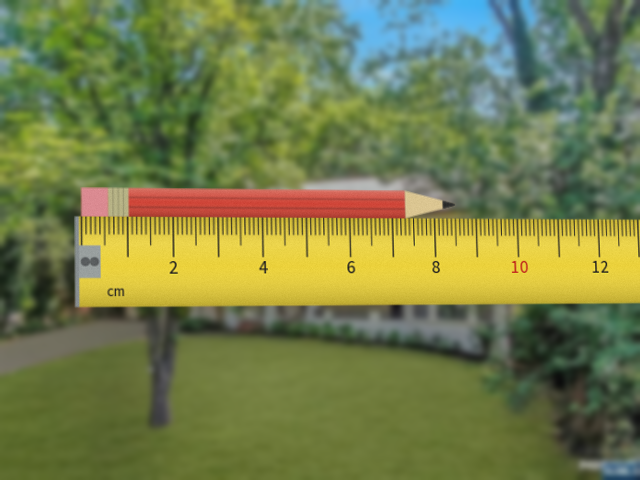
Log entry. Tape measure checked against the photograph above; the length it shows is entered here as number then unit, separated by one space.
8.5 cm
